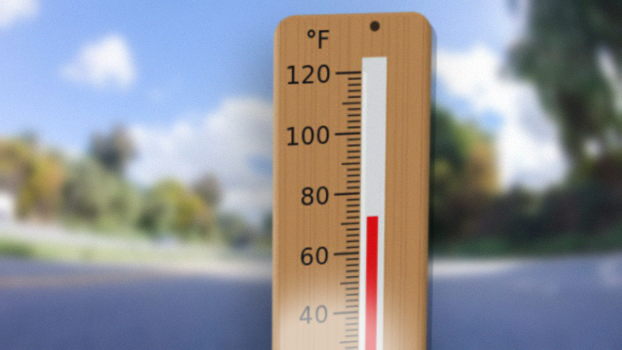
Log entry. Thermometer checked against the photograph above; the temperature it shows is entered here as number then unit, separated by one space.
72 °F
